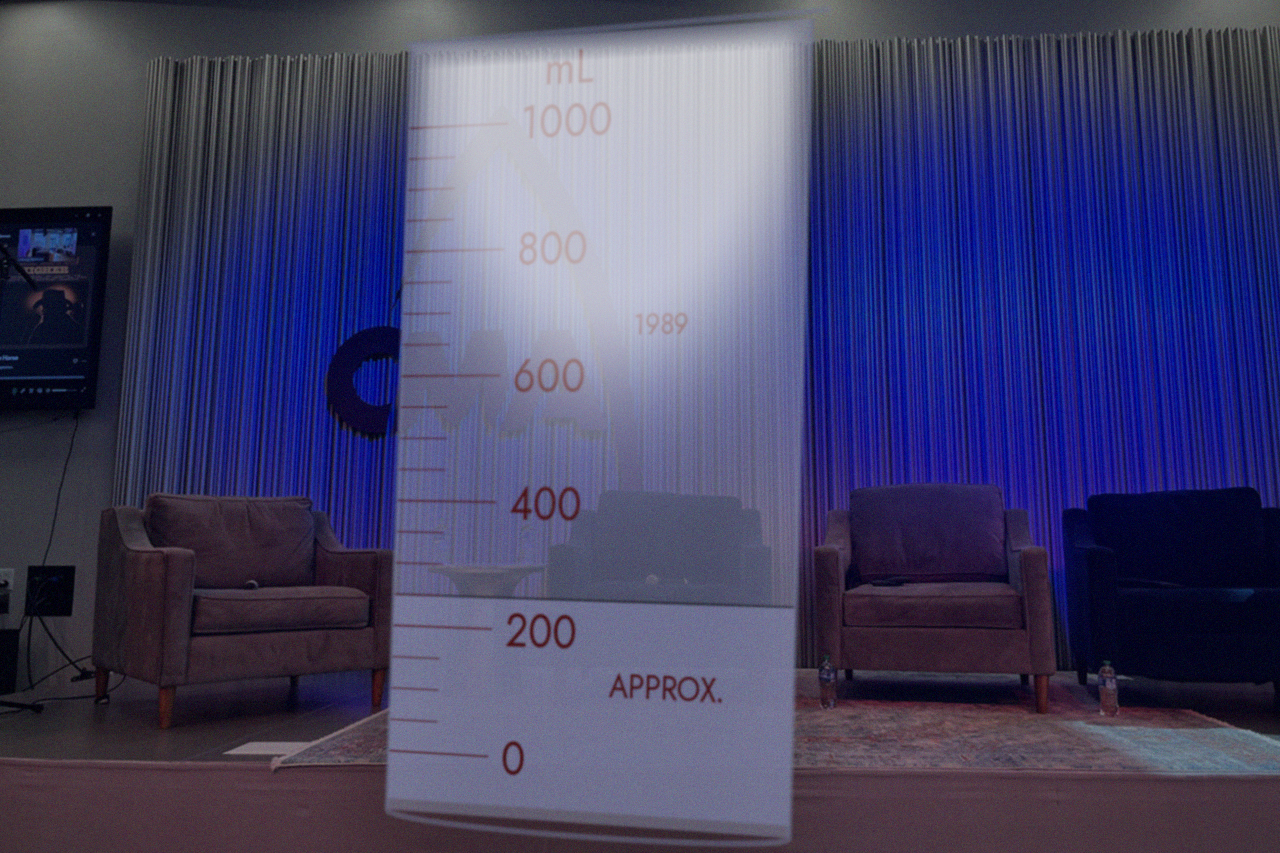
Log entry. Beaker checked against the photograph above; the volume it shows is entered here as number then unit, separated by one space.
250 mL
